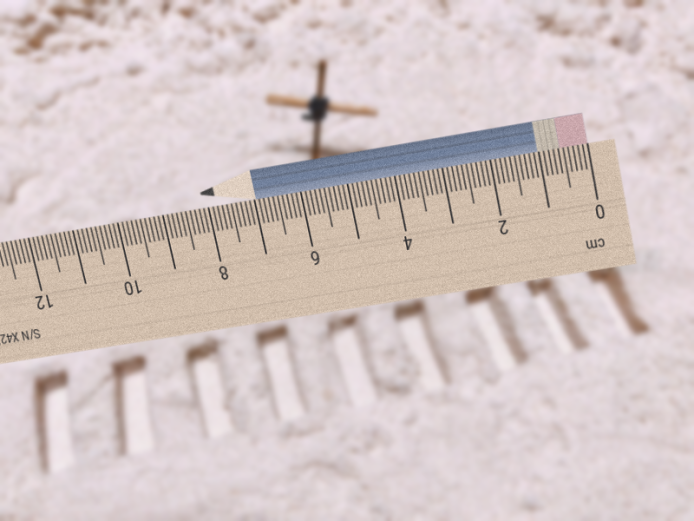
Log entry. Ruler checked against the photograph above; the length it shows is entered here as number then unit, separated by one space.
8.1 cm
